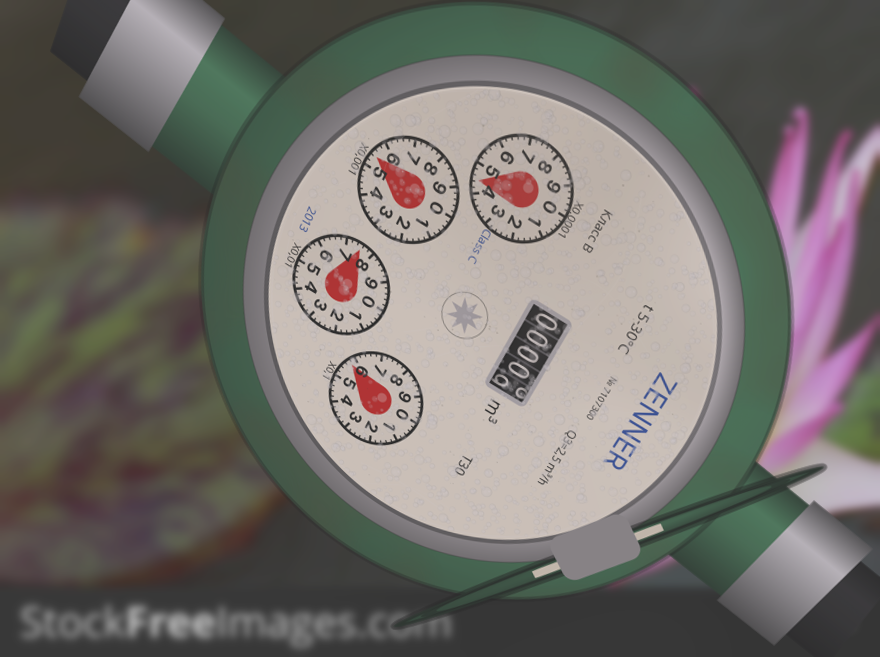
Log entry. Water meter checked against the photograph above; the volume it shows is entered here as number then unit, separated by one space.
8.5754 m³
